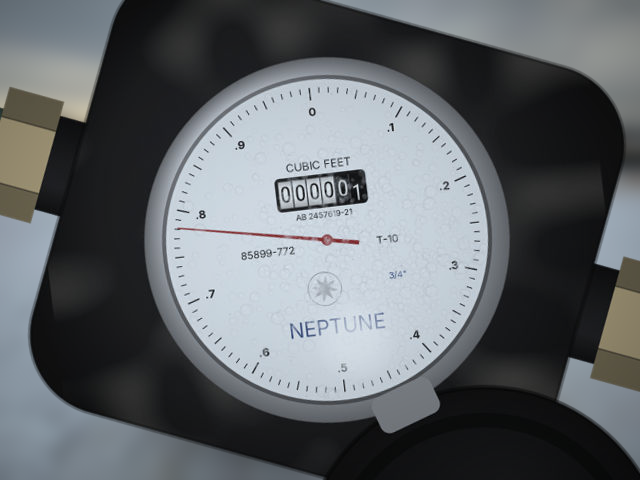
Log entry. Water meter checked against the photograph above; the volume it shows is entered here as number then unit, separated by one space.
0.78 ft³
